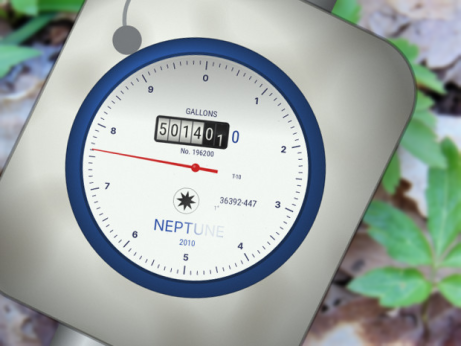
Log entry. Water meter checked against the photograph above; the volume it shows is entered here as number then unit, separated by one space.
5014007.6 gal
